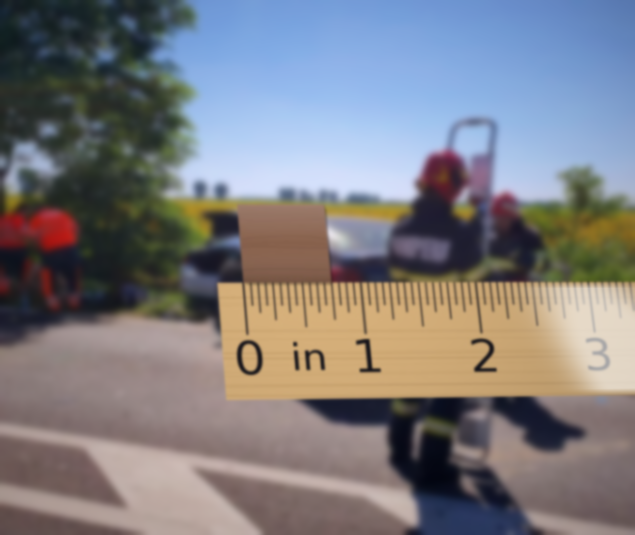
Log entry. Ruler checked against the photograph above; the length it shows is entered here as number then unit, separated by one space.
0.75 in
